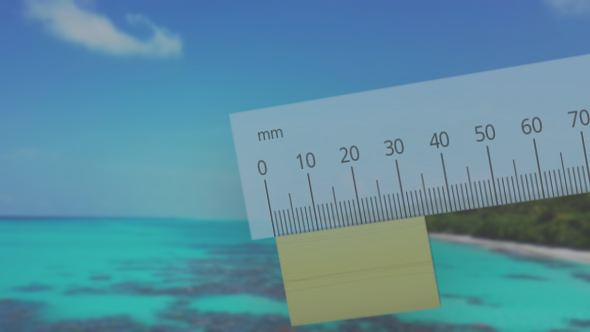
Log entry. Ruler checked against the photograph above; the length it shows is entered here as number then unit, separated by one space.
34 mm
